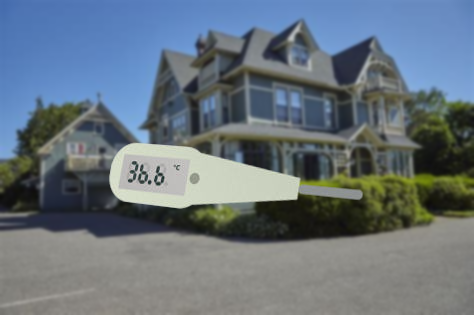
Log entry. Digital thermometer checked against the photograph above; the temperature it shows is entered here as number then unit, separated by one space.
36.6 °C
